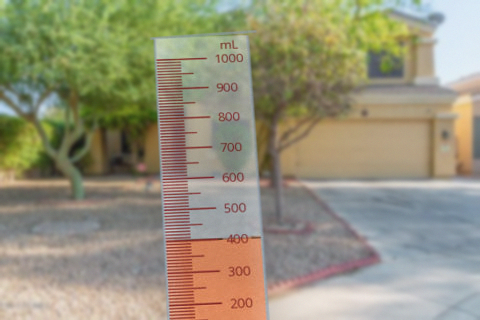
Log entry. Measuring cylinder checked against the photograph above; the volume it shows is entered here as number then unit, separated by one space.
400 mL
